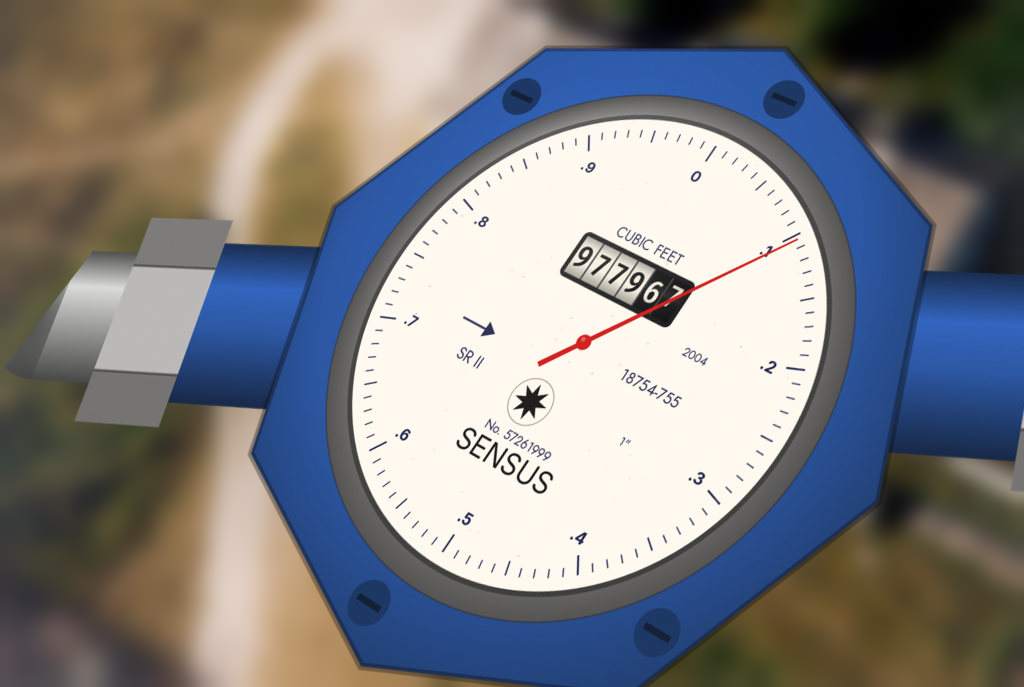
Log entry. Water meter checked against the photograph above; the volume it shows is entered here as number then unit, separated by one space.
977967.10 ft³
